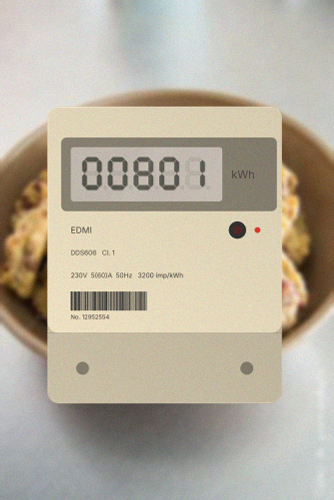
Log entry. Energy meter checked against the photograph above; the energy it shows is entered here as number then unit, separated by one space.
801 kWh
